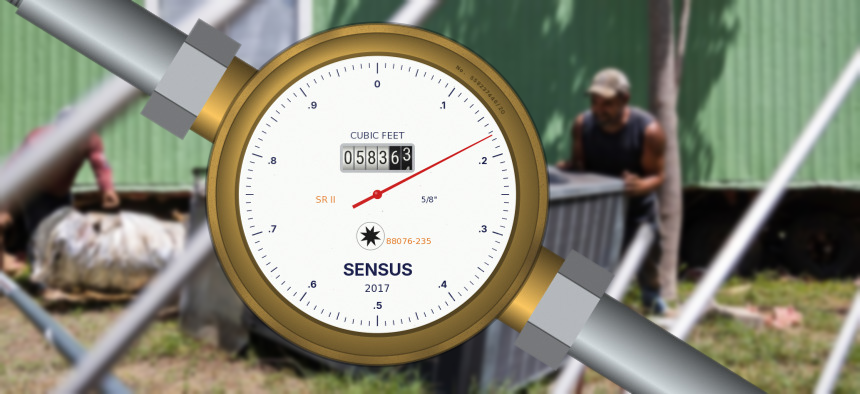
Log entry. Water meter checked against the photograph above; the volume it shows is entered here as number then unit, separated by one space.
58363.17 ft³
